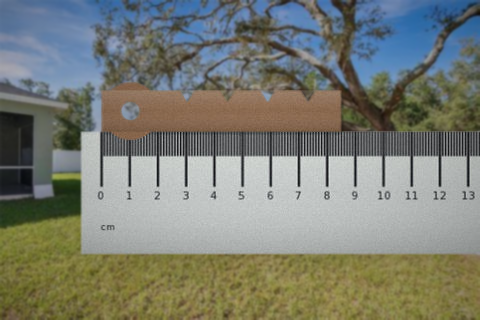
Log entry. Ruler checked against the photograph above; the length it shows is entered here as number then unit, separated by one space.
8.5 cm
